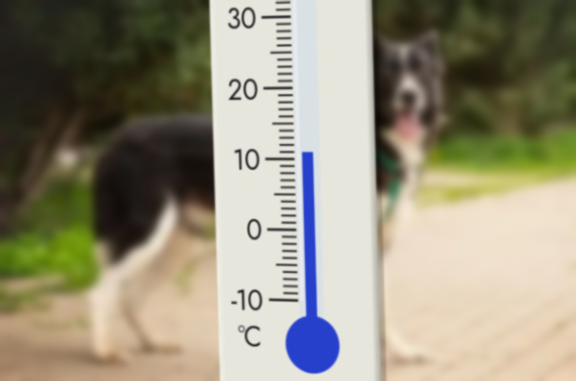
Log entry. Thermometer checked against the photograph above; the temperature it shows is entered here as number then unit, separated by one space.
11 °C
